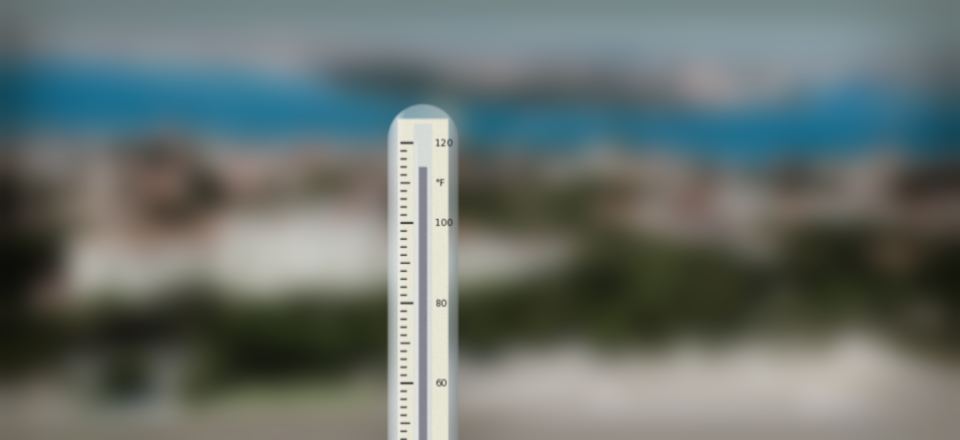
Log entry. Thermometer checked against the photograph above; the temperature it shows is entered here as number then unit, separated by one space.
114 °F
